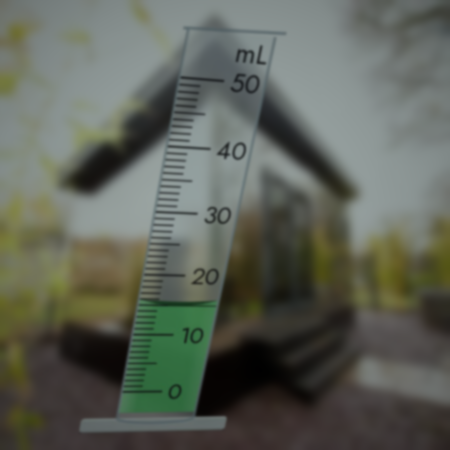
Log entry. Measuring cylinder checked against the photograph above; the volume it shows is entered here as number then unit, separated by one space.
15 mL
